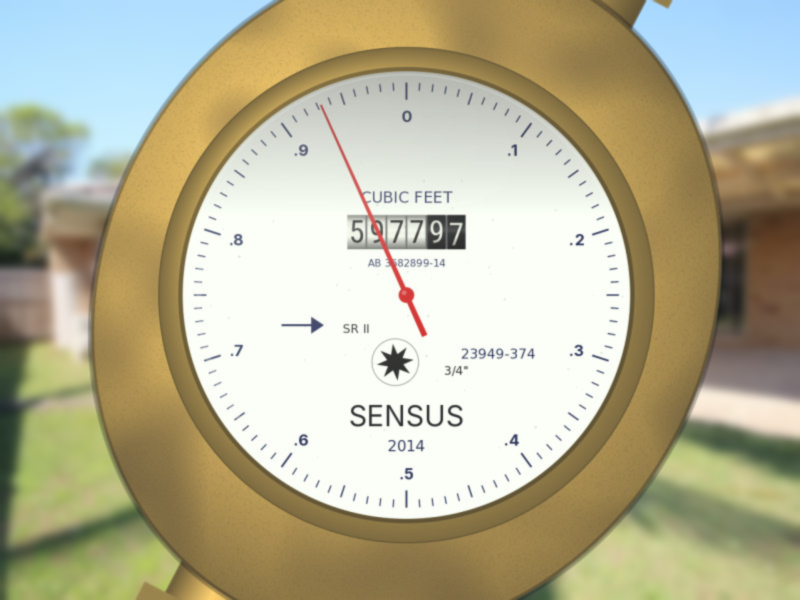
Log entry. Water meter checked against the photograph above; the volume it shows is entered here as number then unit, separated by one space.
597796.93 ft³
